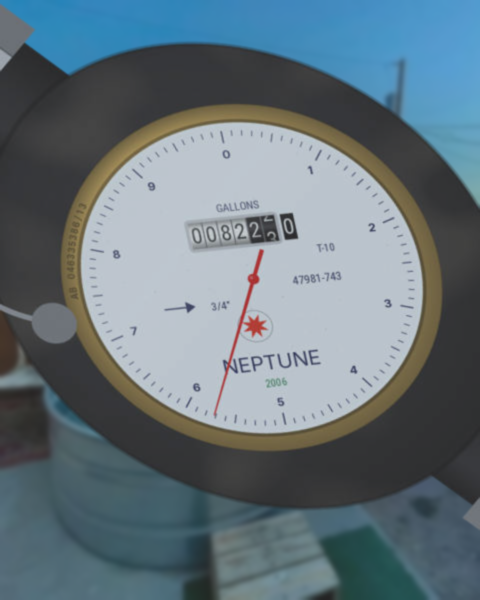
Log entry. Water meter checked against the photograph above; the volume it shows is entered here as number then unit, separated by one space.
82225.7 gal
